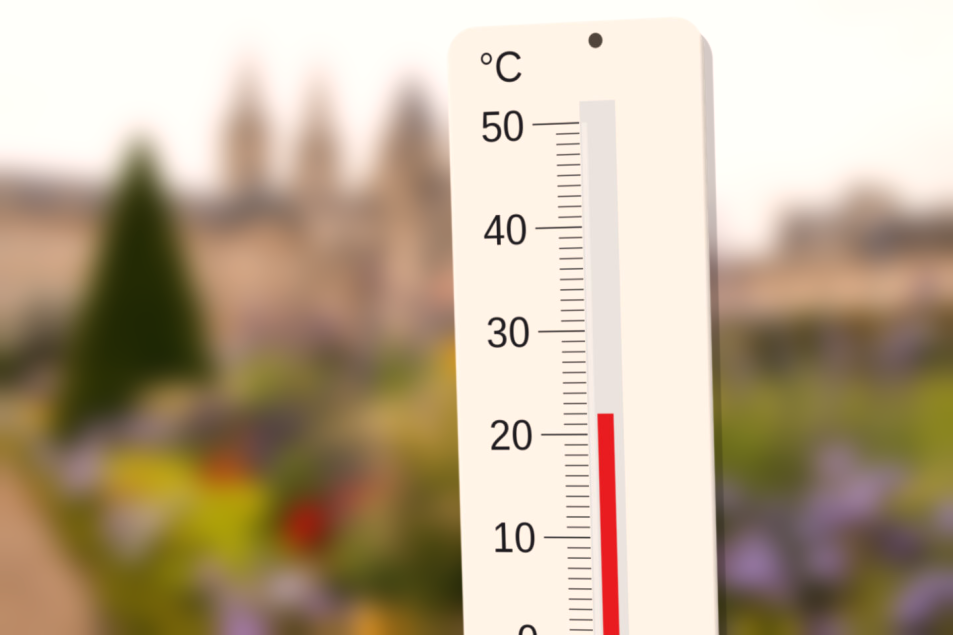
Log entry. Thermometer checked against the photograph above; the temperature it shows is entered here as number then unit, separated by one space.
22 °C
